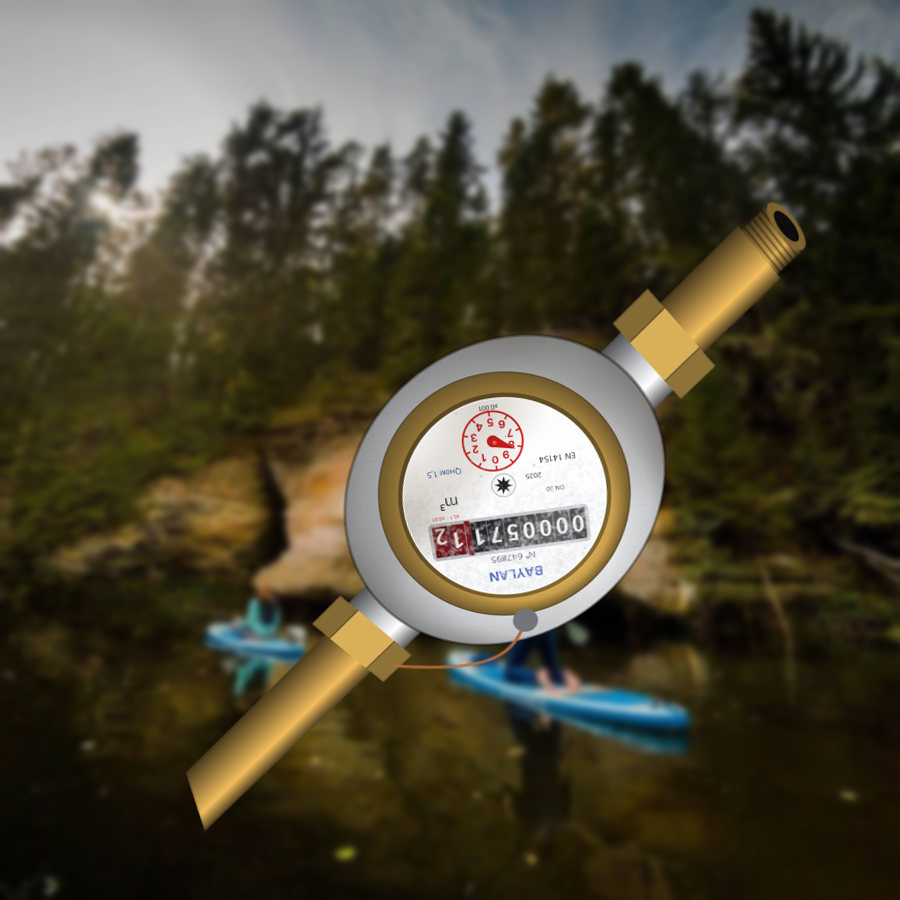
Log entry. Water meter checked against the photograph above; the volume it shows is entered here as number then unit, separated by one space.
571.118 m³
